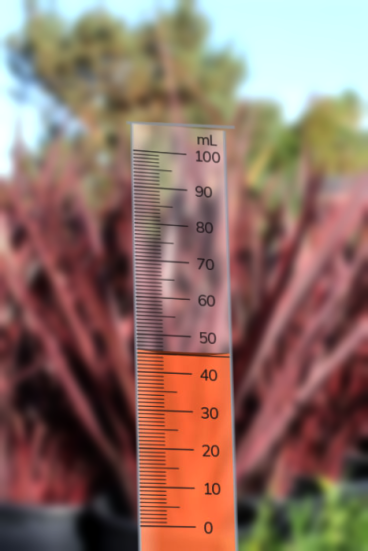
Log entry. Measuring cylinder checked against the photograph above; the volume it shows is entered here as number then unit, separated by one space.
45 mL
